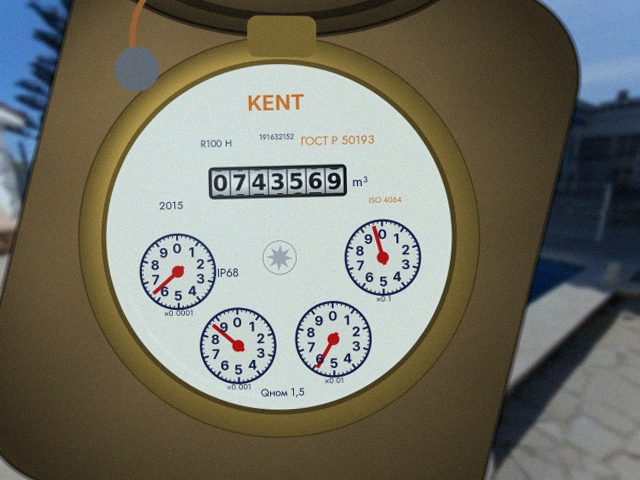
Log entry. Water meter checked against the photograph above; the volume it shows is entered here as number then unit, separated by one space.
743568.9586 m³
